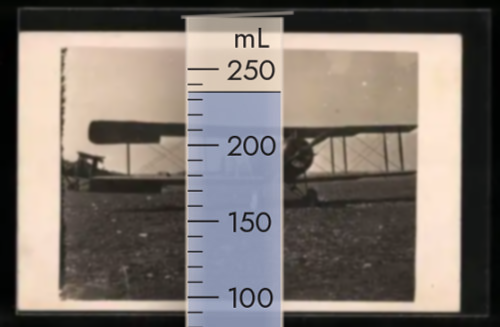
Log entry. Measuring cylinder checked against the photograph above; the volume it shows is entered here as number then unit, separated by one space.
235 mL
